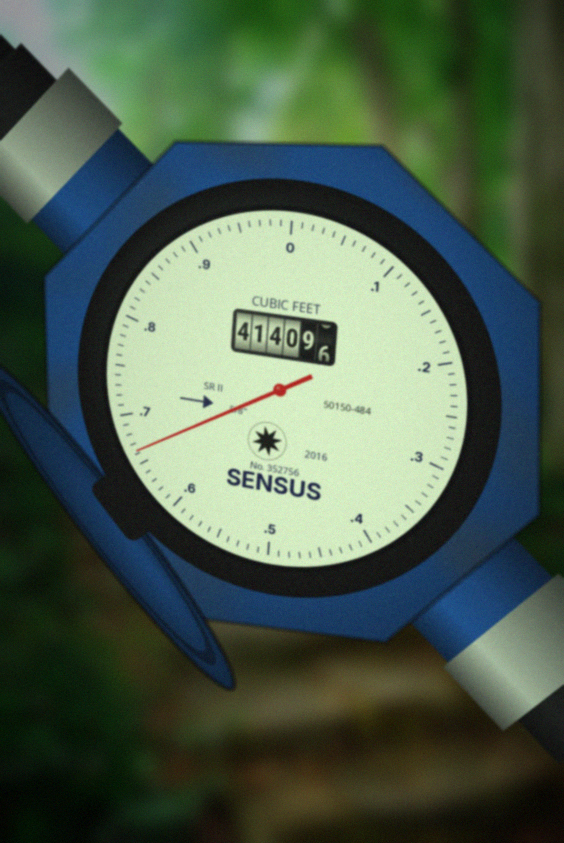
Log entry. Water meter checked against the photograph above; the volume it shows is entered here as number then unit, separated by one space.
414095.66 ft³
